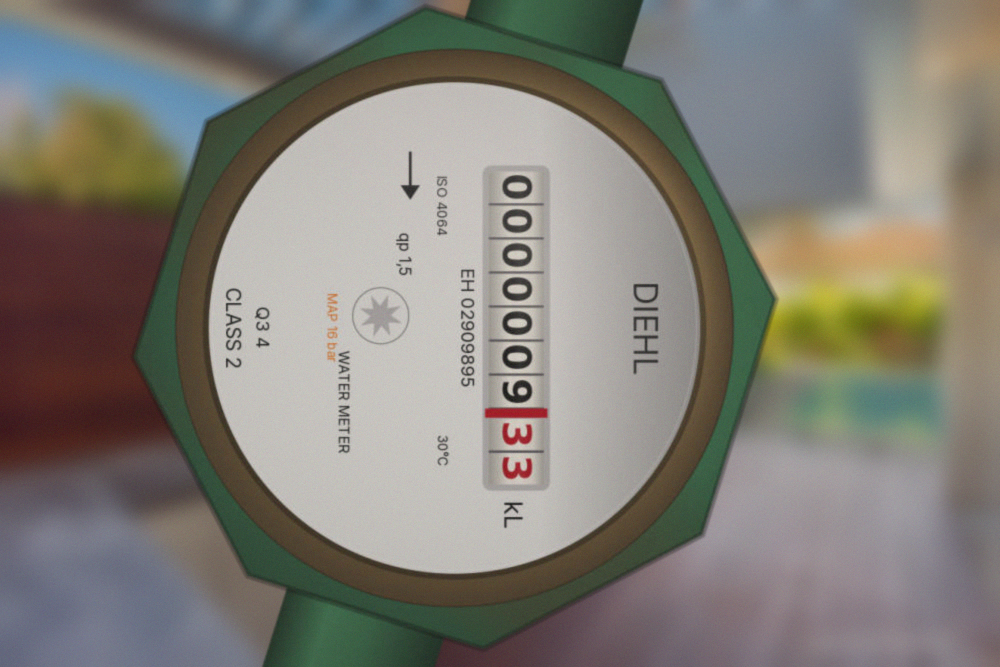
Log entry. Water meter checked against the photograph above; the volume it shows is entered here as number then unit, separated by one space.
9.33 kL
